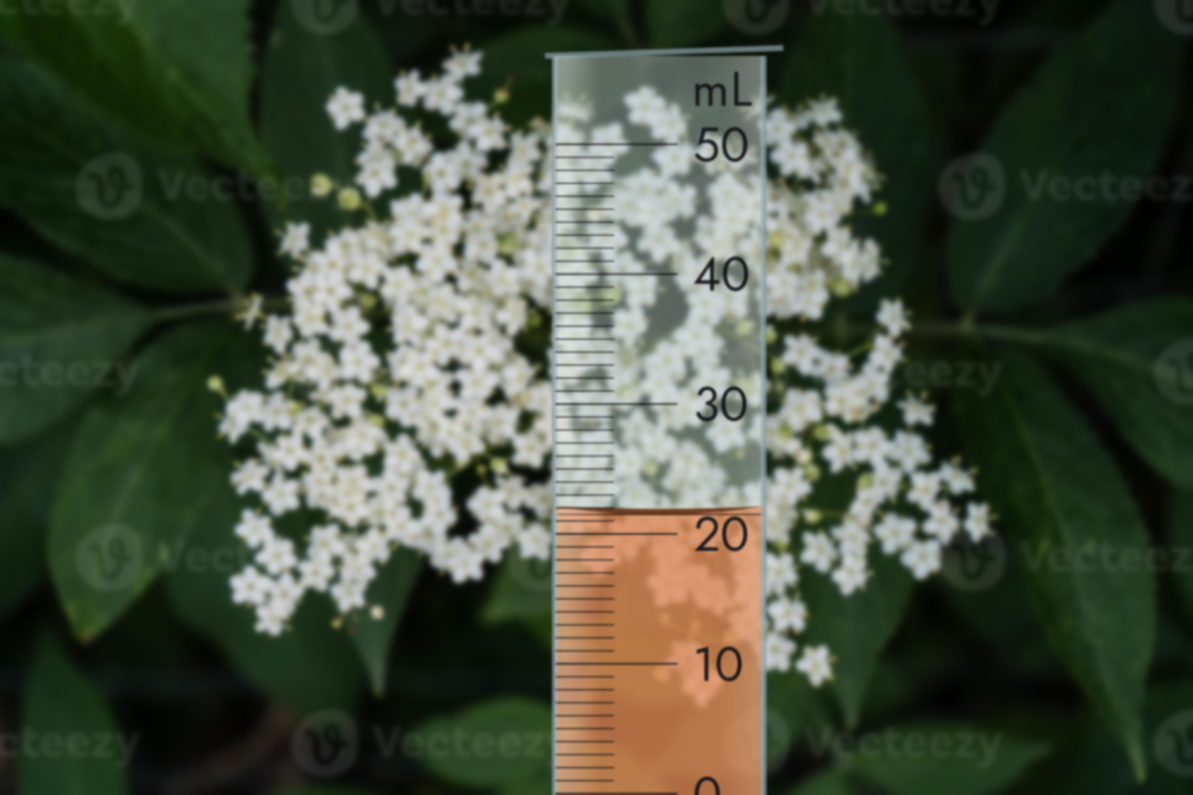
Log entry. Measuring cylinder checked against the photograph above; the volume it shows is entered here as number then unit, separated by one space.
21.5 mL
